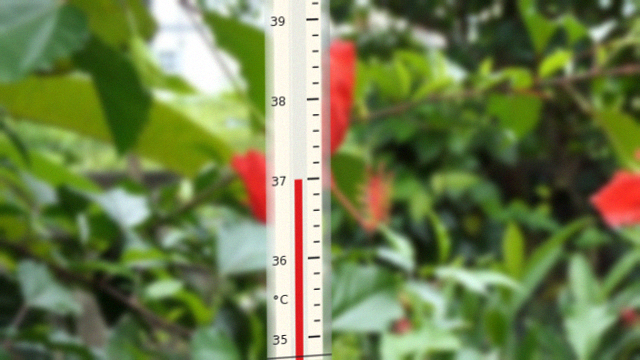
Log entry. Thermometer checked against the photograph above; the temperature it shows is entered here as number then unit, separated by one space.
37 °C
